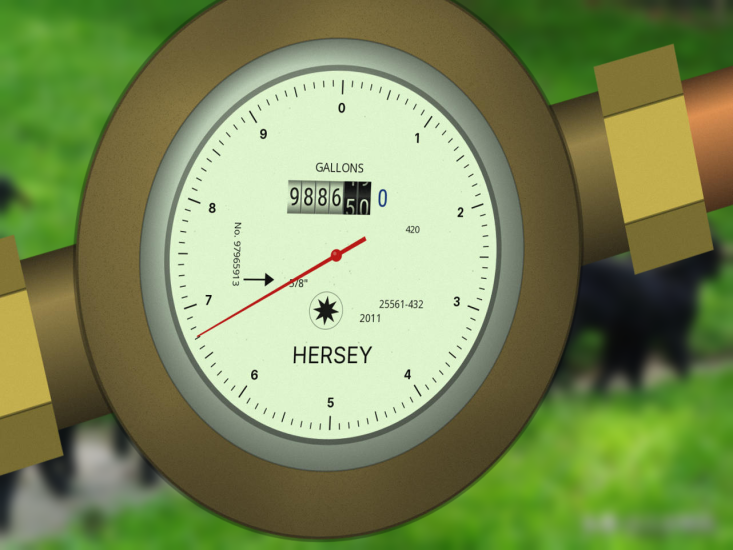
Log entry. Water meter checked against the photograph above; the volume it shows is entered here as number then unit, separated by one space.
9886496.7 gal
